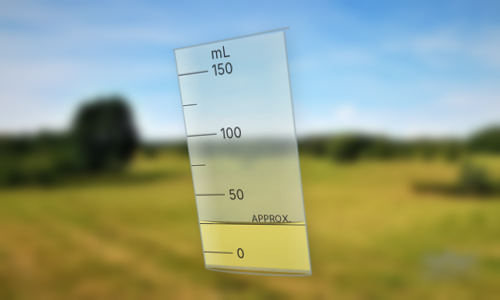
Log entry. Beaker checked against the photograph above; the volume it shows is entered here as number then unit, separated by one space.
25 mL
